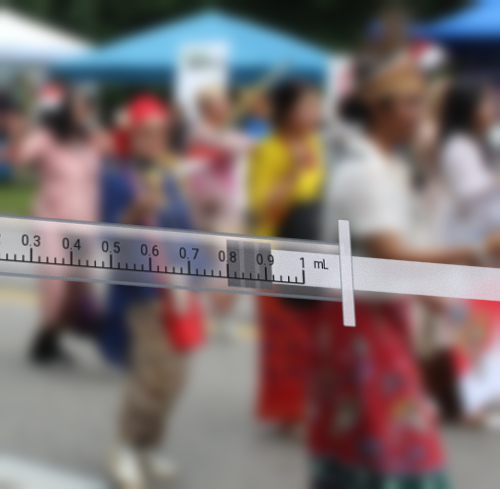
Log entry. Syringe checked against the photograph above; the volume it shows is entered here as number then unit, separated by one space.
0.8 mL
